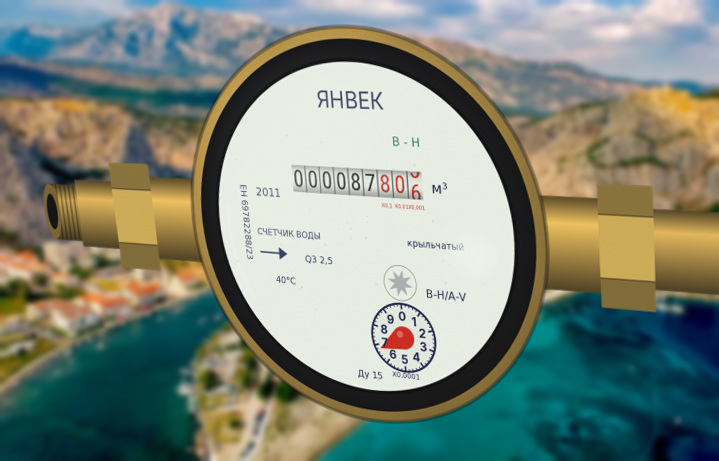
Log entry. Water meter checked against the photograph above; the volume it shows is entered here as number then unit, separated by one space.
87.8056 m³
